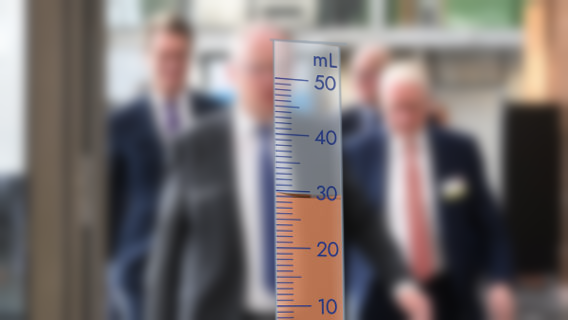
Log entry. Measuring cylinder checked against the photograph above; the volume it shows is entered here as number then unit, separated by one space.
29 mL
